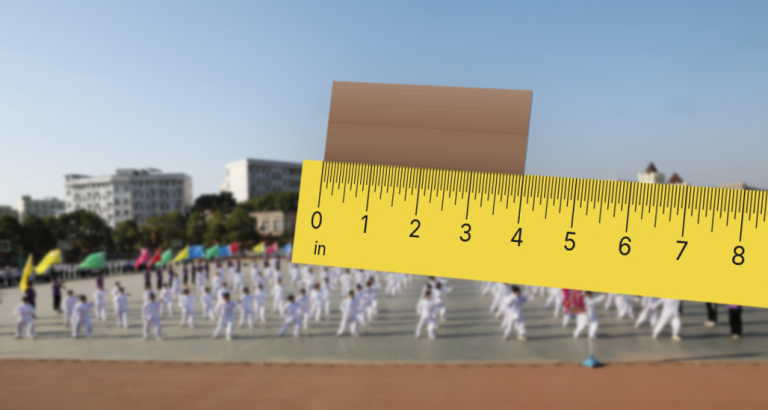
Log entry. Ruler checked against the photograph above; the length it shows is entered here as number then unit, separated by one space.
4 in
